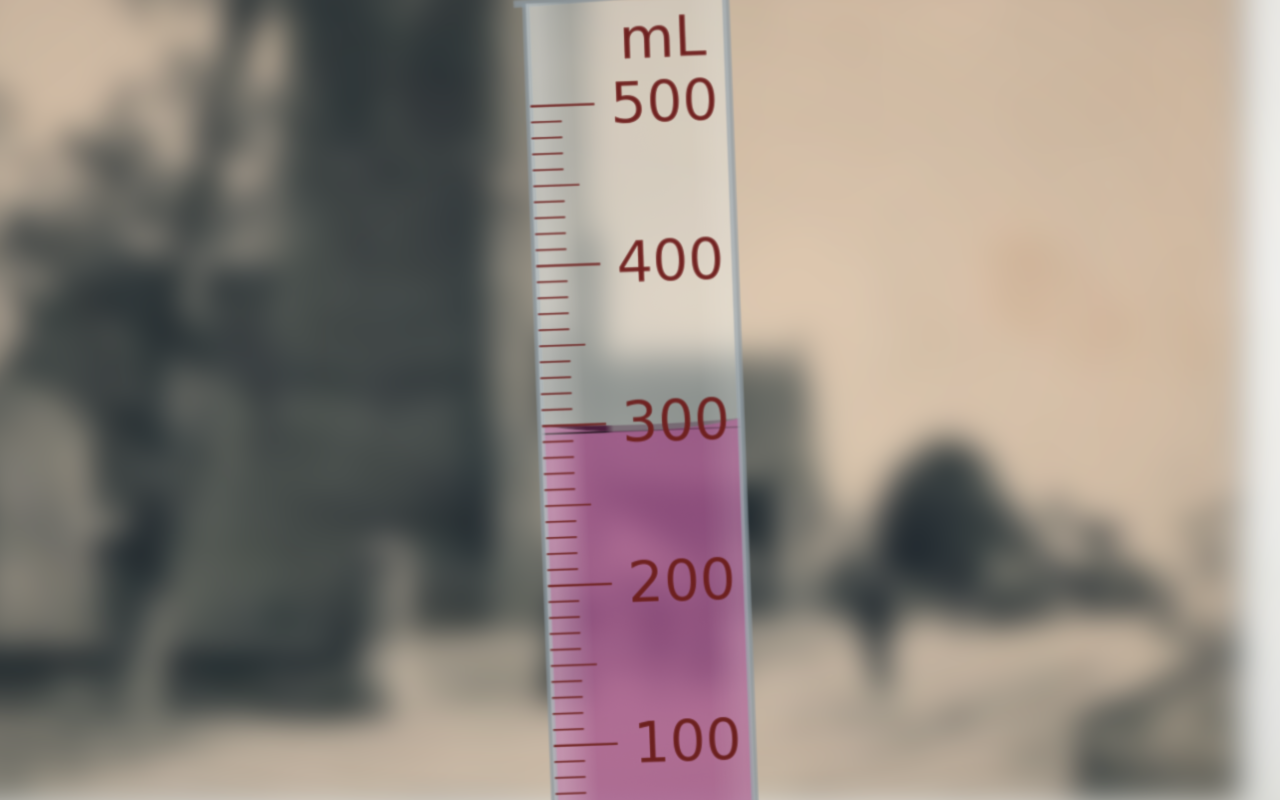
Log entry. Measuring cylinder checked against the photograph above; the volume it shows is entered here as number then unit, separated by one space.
295 mL
